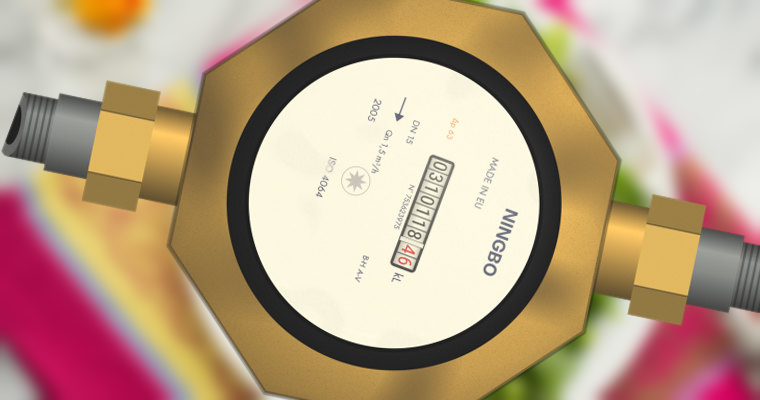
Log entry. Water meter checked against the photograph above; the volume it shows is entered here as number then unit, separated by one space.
310118.46 kL
